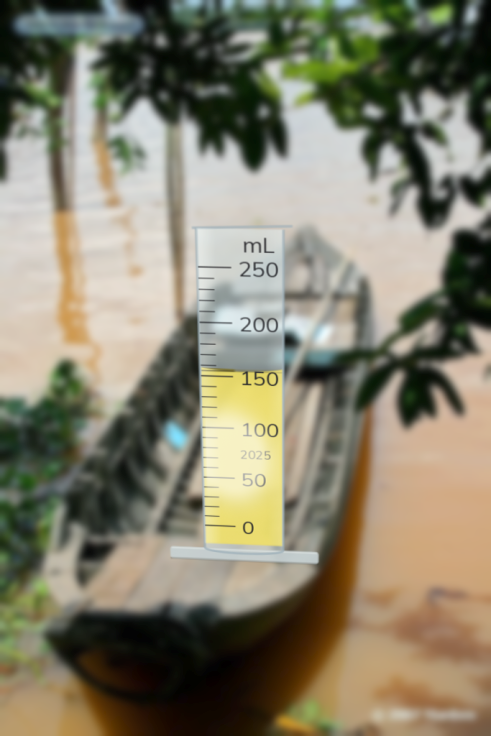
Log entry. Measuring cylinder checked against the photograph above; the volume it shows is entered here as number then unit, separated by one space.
155 mL
